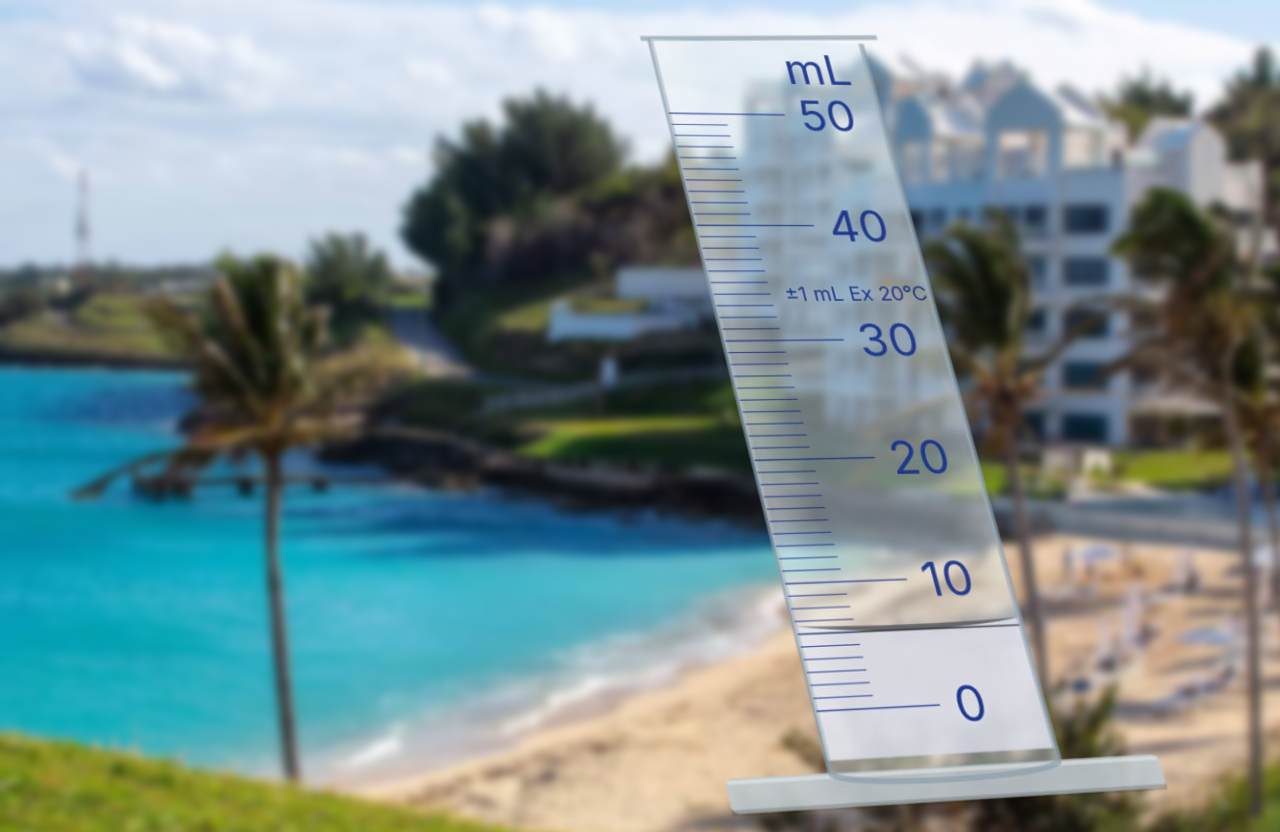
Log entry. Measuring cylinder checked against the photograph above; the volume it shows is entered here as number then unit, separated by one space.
6 mL
